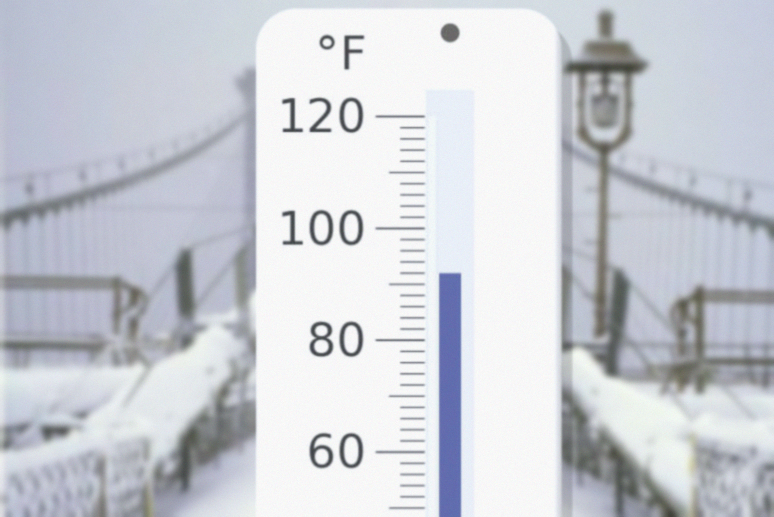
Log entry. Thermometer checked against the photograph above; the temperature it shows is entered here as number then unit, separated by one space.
92 °F
